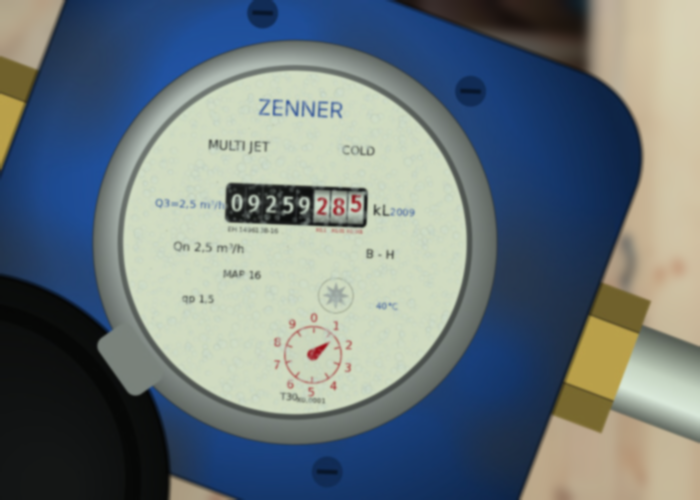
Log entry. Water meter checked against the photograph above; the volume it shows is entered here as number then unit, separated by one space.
9259.2851 kL
